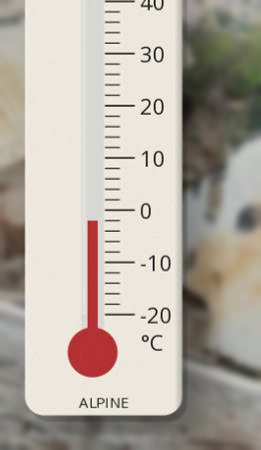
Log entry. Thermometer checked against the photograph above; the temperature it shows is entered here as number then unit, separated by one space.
-2 °C
